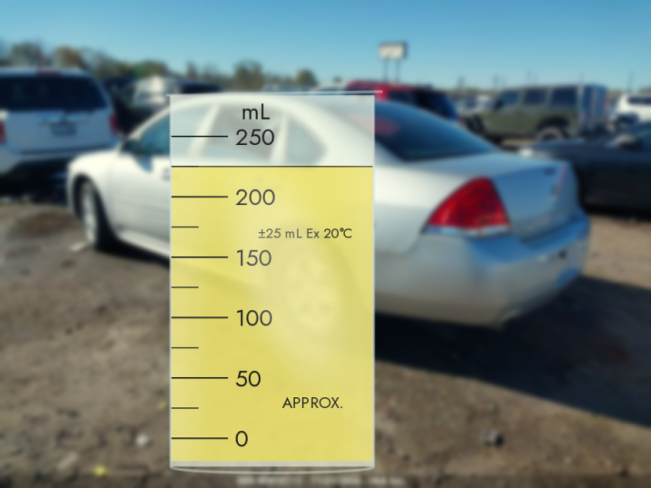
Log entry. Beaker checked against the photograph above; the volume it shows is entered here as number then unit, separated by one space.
225 mL
